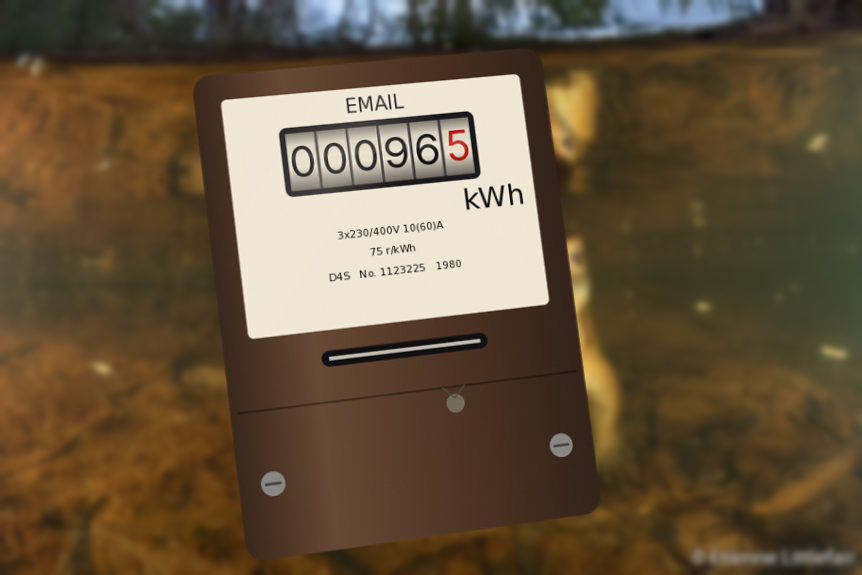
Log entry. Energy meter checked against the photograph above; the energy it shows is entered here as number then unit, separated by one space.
96.5 kWh
